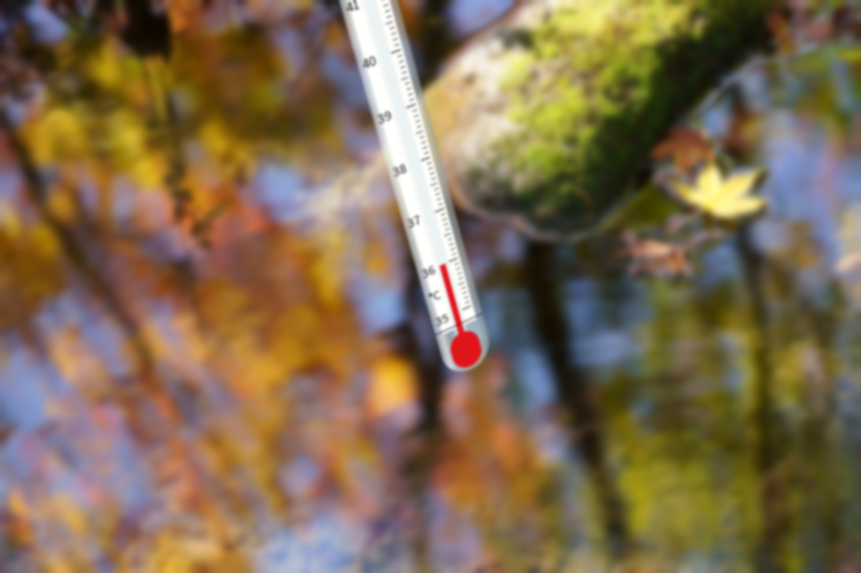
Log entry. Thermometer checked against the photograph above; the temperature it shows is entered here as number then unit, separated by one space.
36 °C
